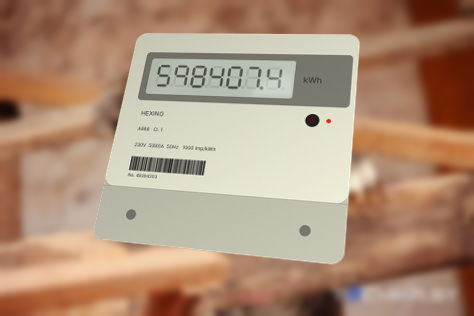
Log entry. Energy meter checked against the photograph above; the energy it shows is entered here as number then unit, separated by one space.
598407.4 kWh
